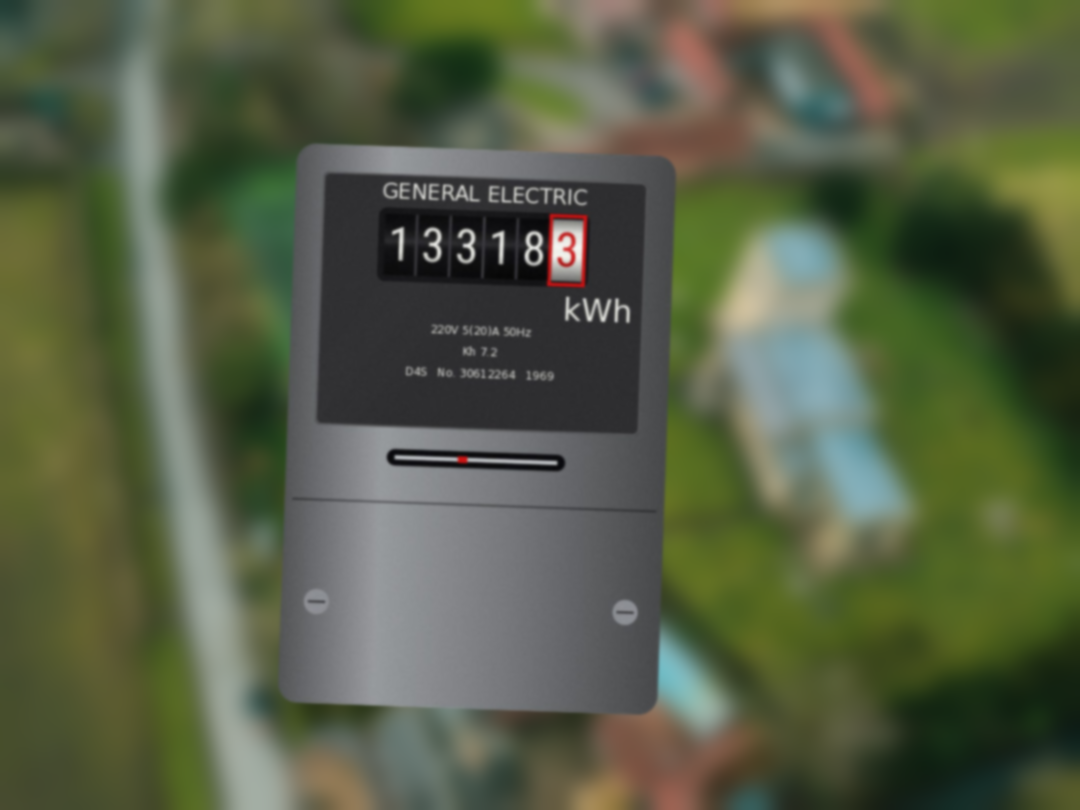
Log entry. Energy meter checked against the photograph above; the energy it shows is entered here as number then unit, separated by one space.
13318.3 kWh
